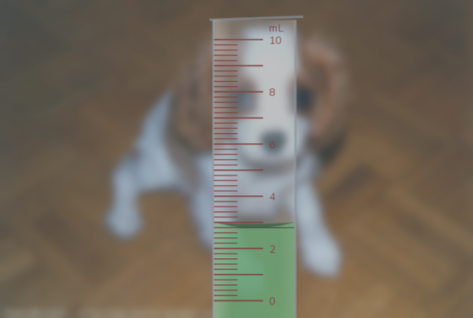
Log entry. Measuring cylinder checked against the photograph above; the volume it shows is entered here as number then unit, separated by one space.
2.8 mL
